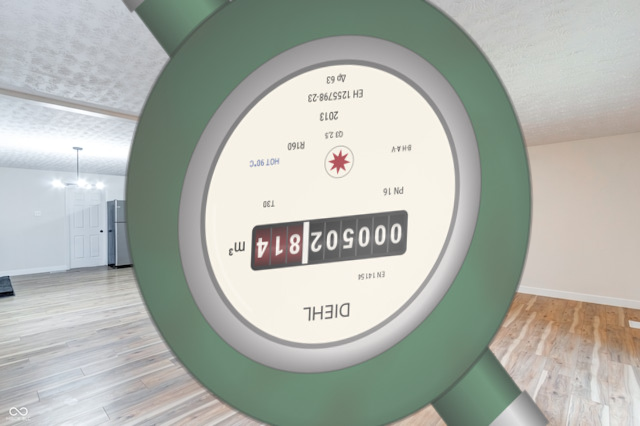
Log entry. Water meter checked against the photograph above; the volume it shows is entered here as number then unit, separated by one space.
502.814 m³
